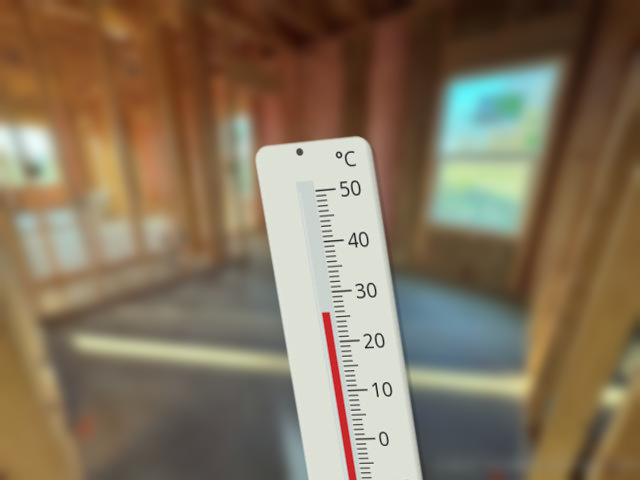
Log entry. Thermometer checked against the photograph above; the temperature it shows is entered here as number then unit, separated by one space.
26 °C
